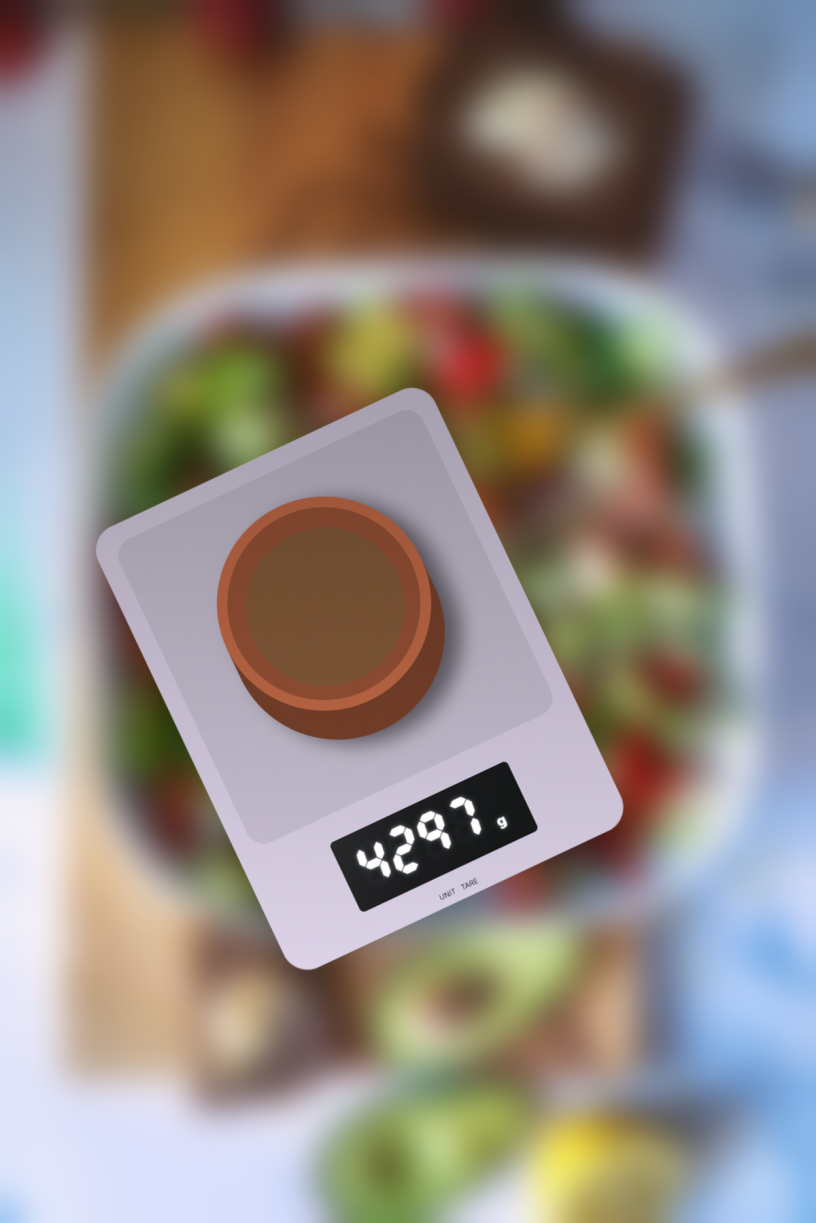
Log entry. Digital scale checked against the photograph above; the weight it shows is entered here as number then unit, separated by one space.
4297 g
